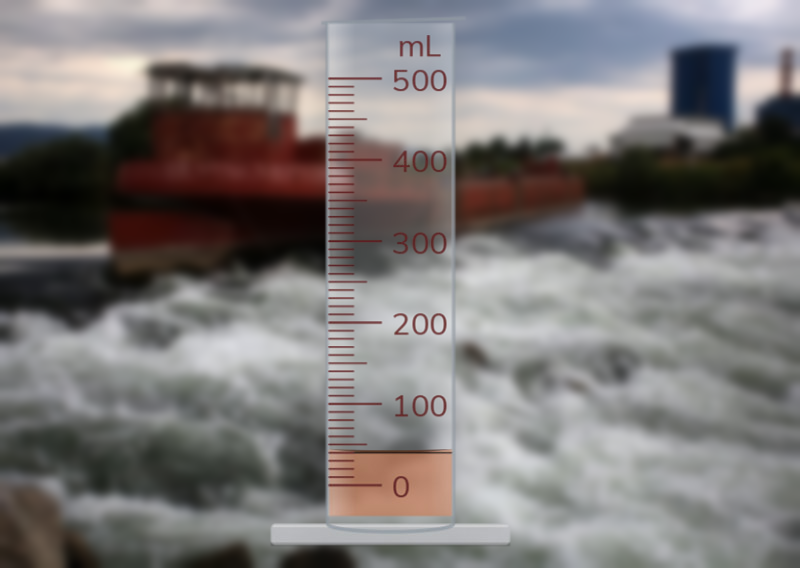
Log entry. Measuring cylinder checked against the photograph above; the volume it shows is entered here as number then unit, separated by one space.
40 mL
